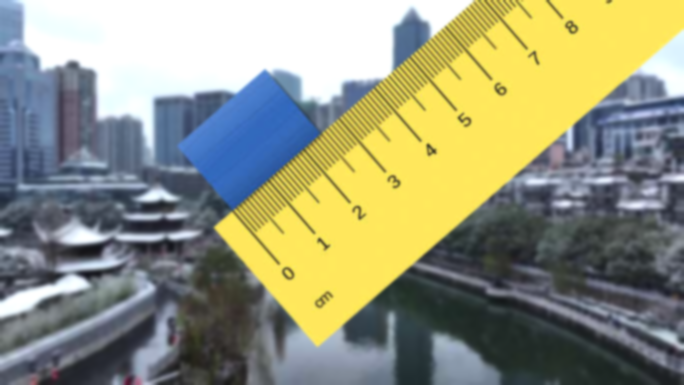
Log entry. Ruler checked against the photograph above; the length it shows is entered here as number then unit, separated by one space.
2.5 cm
